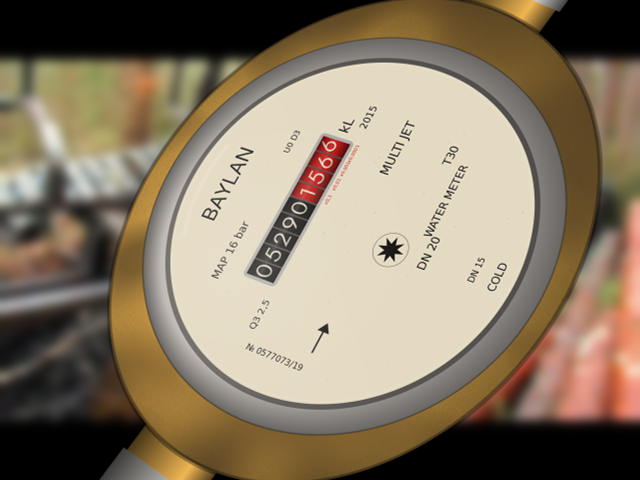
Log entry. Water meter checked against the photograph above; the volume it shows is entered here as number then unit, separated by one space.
5290.1566 kL
